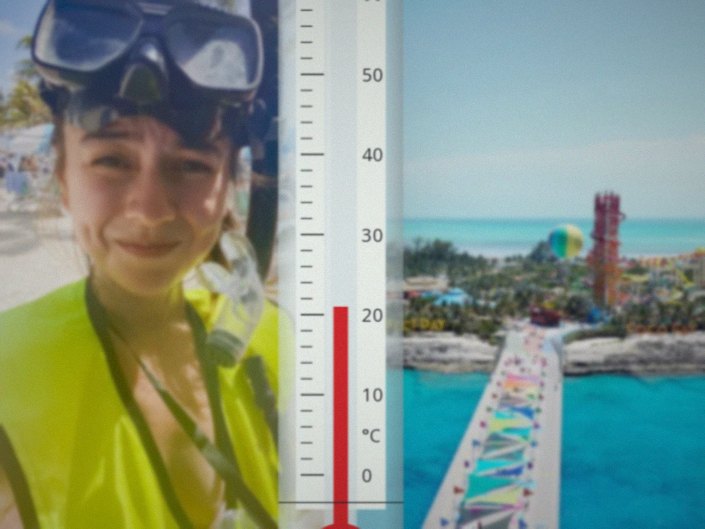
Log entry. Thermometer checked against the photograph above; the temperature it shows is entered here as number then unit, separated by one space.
21 °C
